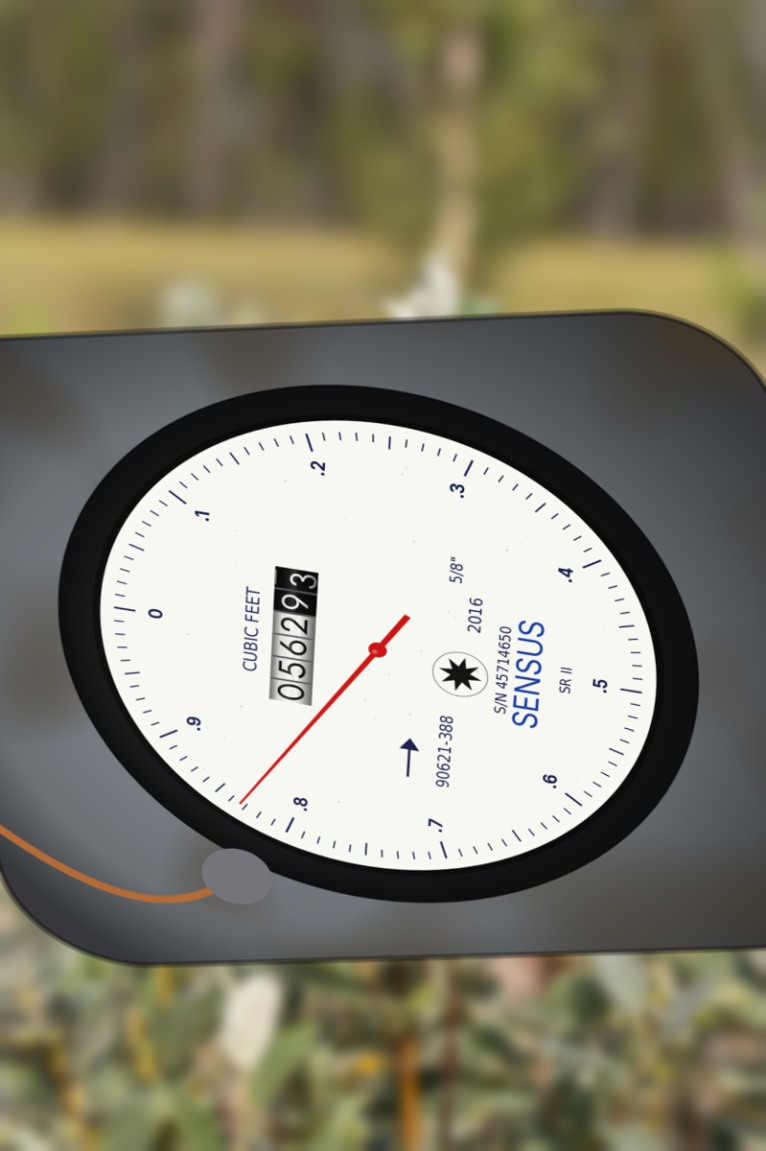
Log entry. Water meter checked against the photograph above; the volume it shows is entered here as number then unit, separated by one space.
56292.83 ft³
